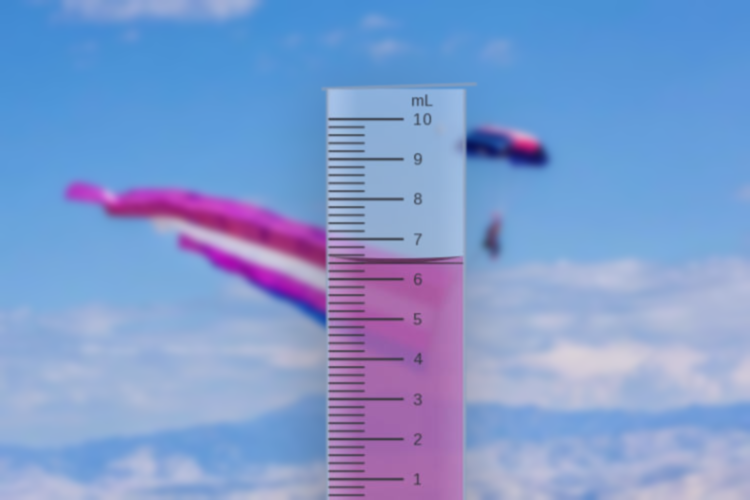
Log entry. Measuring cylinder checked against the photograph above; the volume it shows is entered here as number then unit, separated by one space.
6.4 mL
